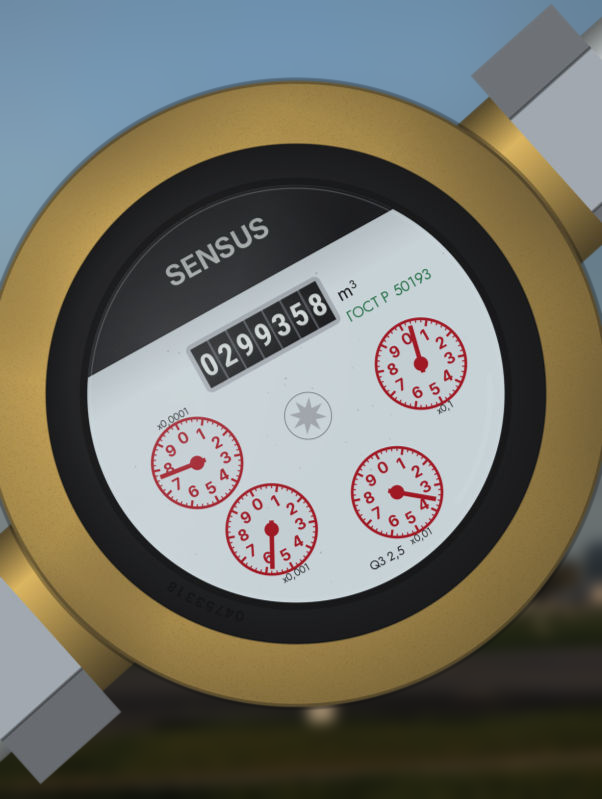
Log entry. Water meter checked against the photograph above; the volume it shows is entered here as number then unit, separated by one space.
299358.0357 m³
